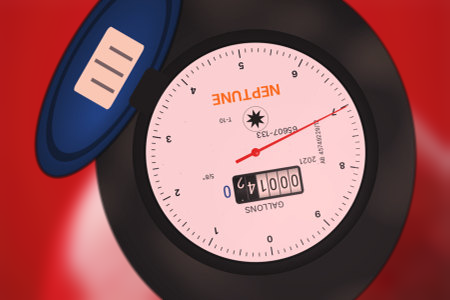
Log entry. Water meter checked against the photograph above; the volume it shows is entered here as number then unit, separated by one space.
1417.0 gal
